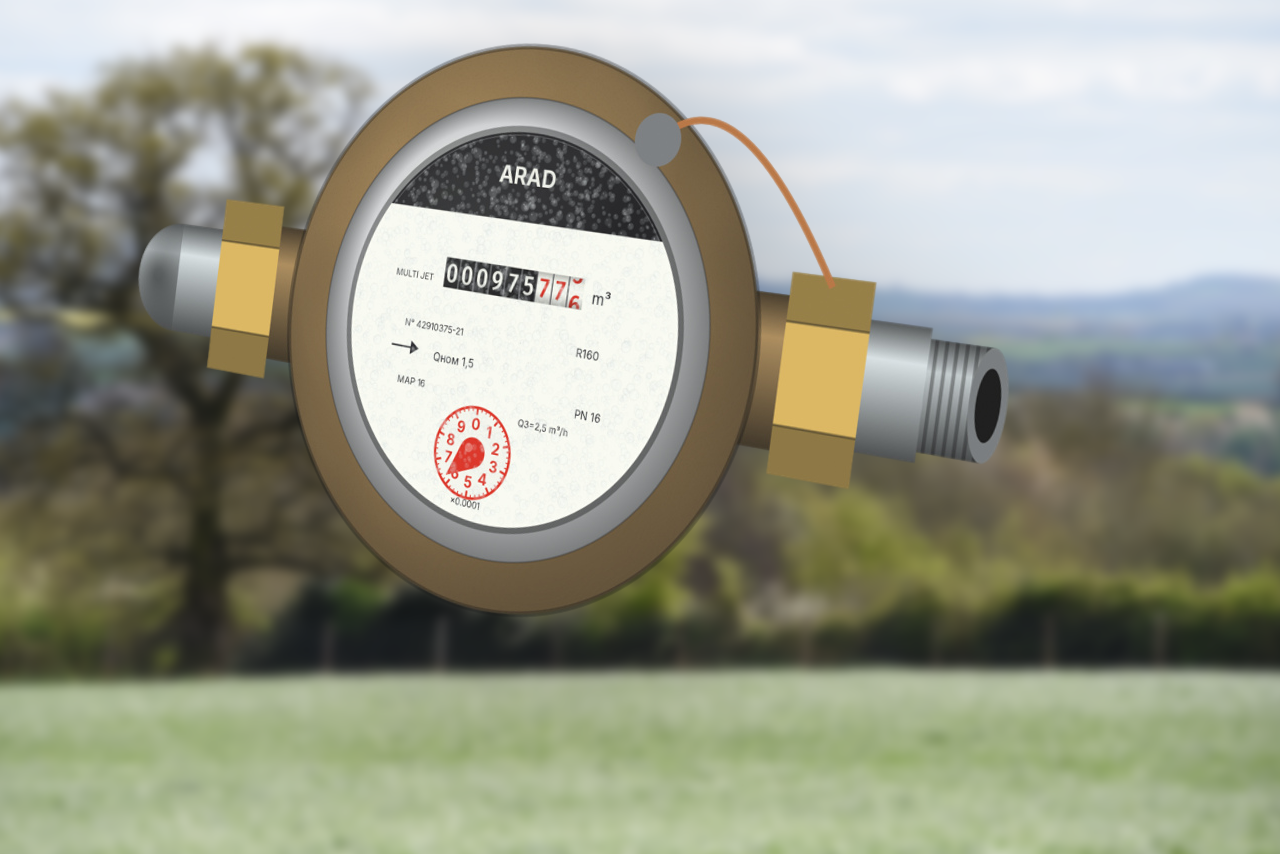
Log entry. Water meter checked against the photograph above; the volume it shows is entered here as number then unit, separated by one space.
975.7756 m³
